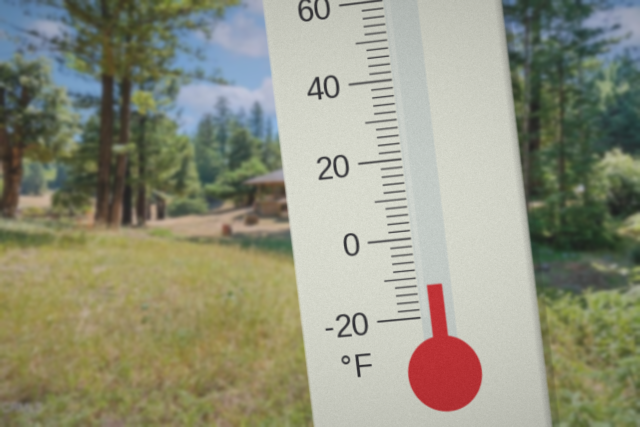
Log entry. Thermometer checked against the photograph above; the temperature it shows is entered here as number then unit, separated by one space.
-12 °F
